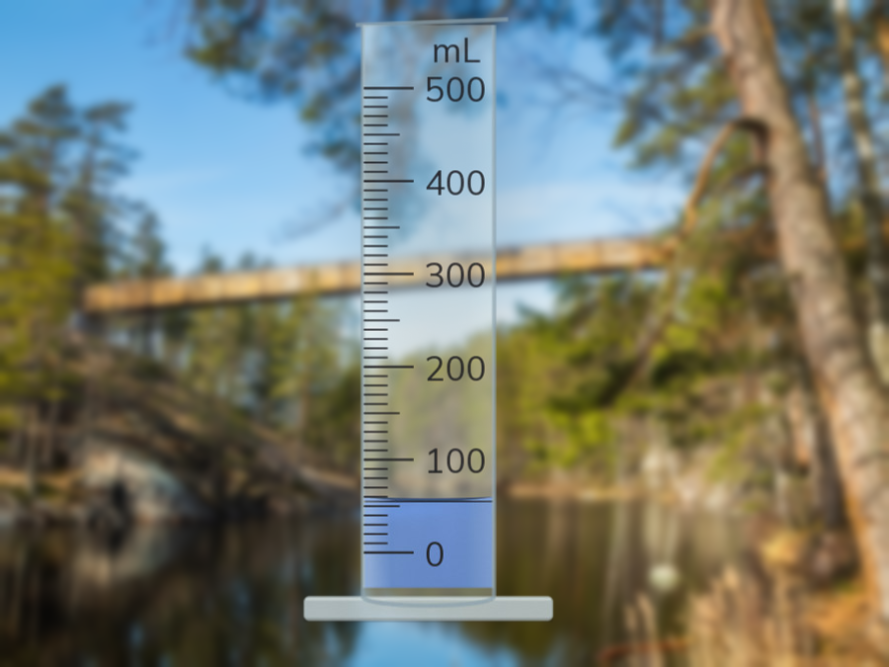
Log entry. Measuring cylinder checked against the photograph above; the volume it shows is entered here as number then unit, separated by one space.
55 mL
